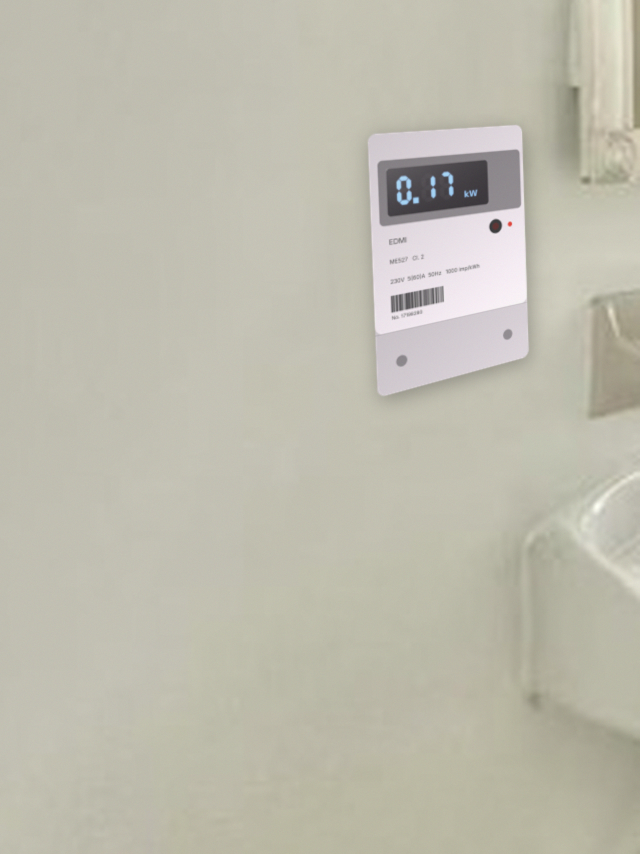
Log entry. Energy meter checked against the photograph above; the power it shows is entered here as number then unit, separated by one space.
0.17 kW
